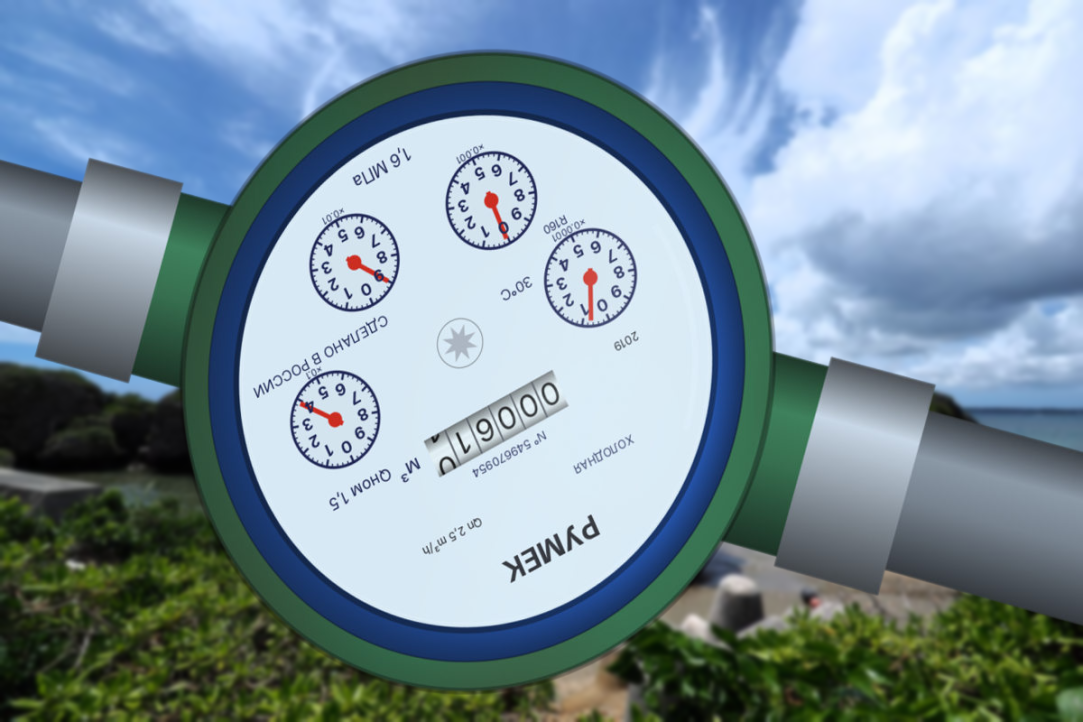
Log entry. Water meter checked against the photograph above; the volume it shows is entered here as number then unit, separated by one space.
610.3900 m³
